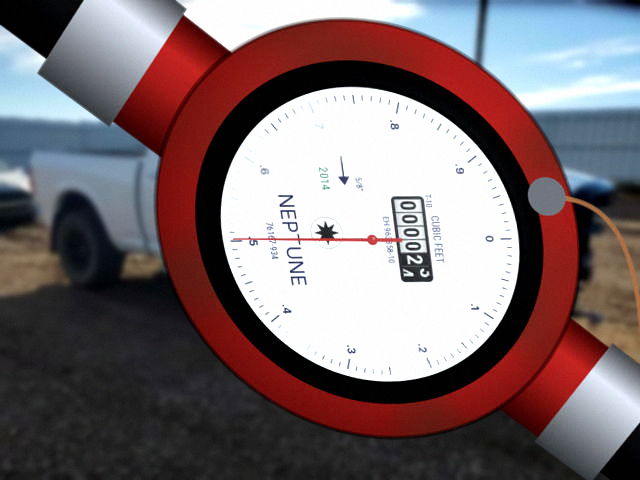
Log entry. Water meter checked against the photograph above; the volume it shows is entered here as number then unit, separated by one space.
23.50 ft³
